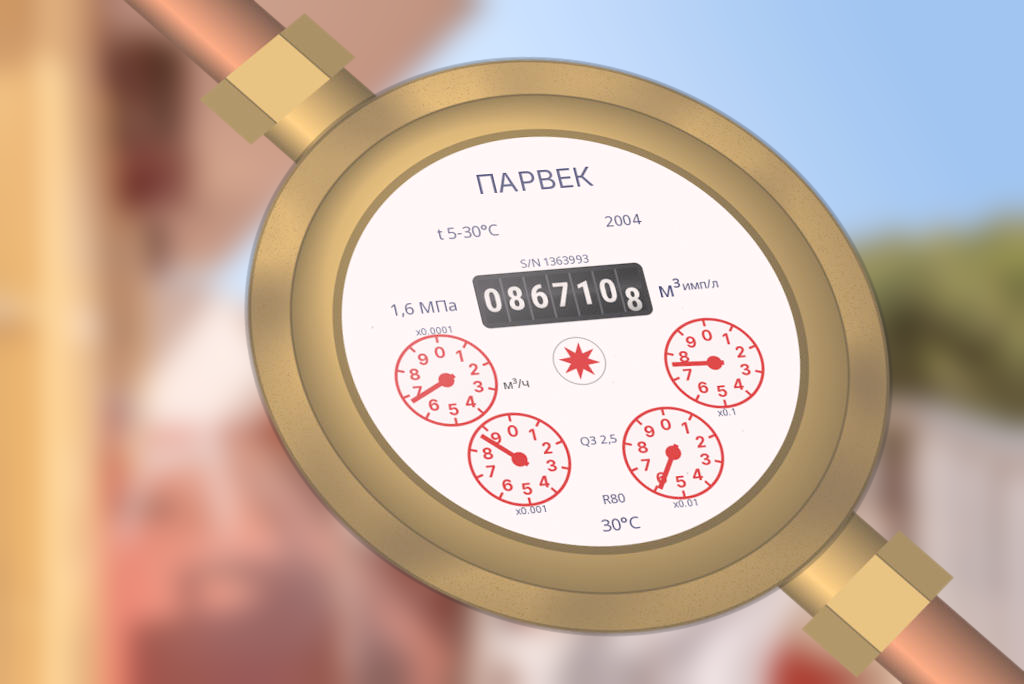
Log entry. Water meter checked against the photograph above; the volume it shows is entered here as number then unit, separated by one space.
867107.7586 m³
